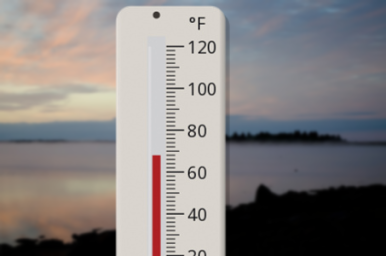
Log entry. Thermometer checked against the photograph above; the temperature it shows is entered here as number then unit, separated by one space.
68 °F
